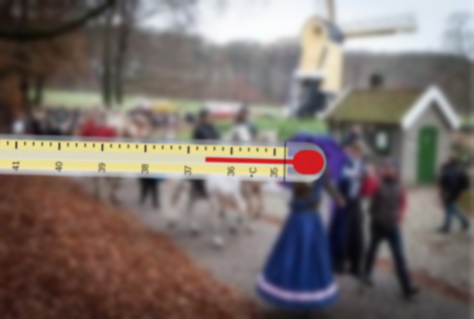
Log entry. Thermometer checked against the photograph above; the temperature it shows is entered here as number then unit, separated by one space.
36.6 °C
